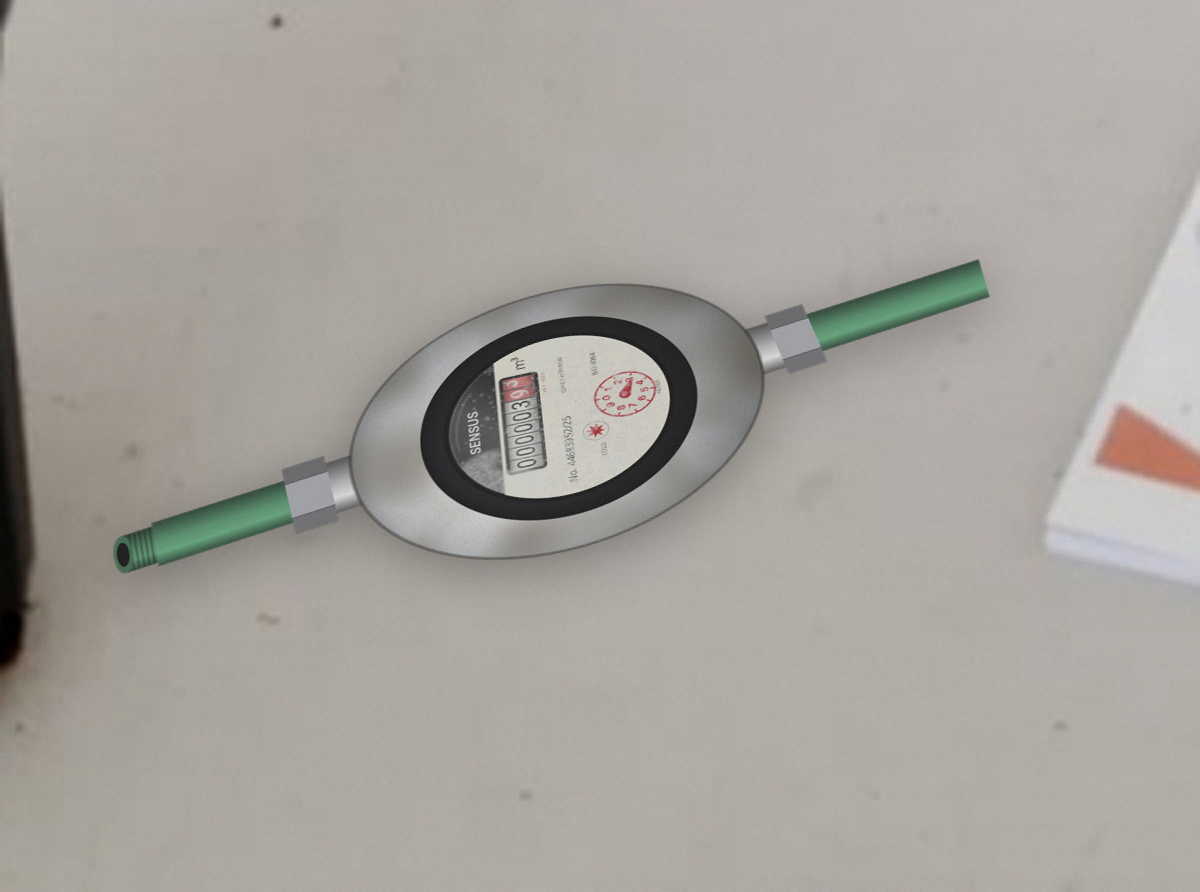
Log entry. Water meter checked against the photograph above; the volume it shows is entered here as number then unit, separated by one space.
3.933 m³
